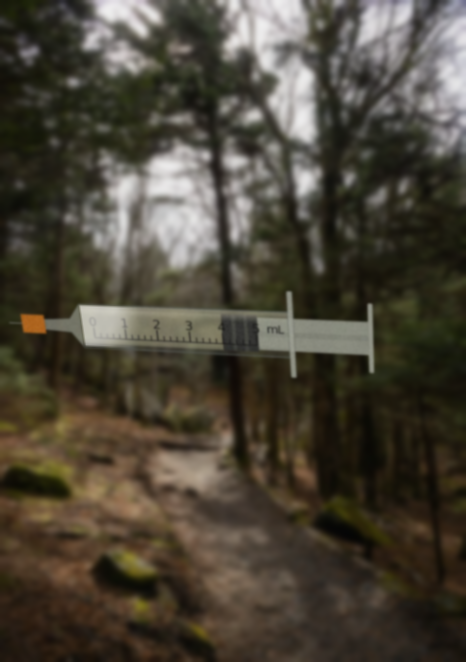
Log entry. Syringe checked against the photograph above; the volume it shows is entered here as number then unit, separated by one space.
4 mL
